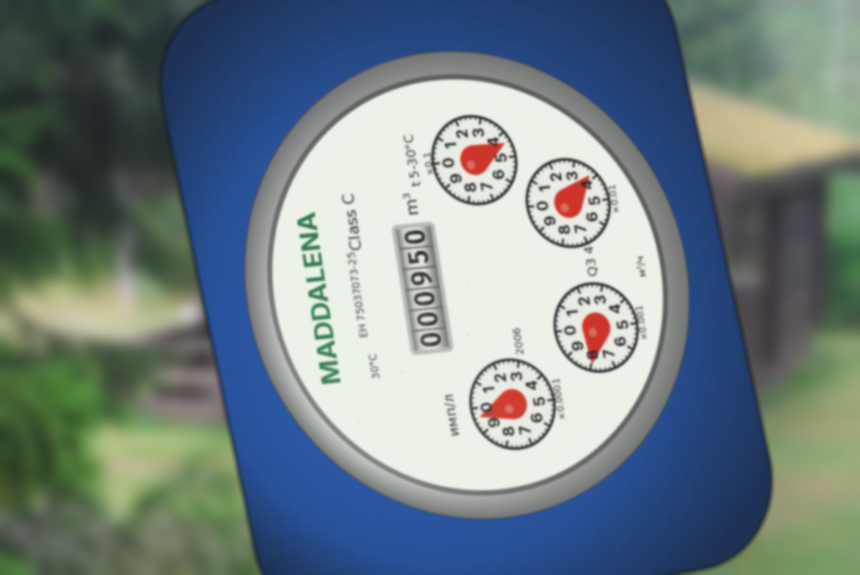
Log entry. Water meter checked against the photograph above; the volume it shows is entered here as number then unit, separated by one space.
950.4379 m³
